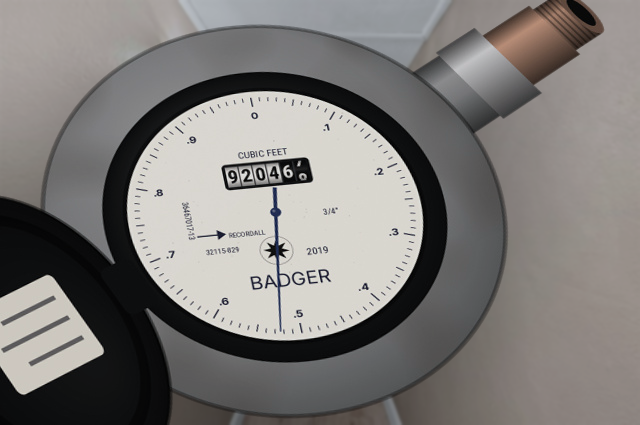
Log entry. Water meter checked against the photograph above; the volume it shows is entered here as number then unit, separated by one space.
920467.52 ft³
